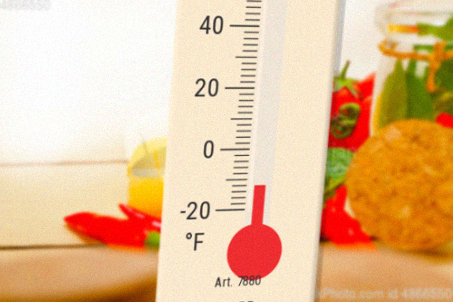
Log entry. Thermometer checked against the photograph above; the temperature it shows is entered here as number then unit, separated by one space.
-12 °F
